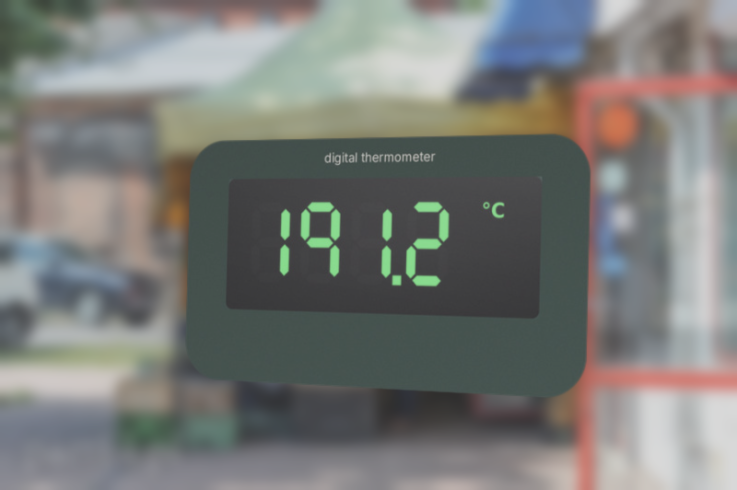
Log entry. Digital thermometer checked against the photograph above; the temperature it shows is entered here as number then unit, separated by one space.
191.2 °C
